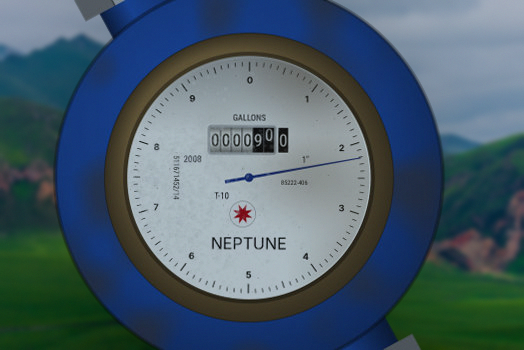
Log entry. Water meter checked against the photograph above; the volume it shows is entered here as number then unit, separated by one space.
902.2 gal
